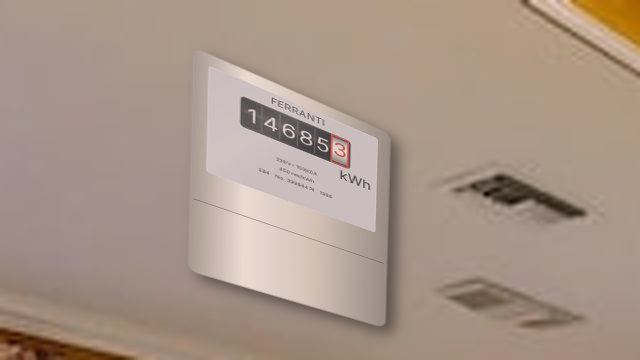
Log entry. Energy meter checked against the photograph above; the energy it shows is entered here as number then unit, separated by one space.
14685.3 kWh
